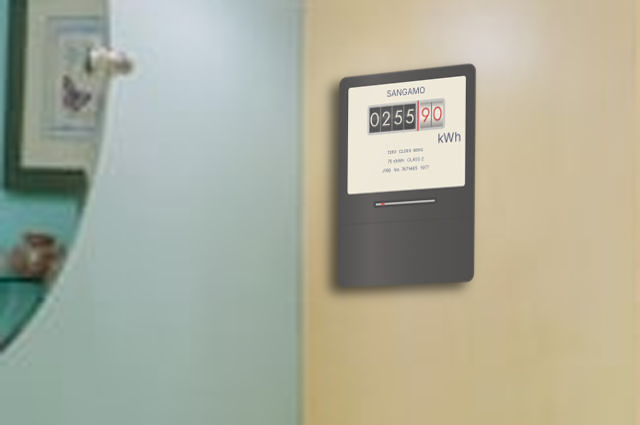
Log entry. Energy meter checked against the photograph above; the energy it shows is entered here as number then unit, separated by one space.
255.90 kWh
